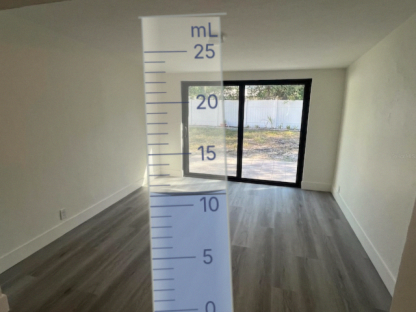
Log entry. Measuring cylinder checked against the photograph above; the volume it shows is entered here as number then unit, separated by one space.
11 mL
